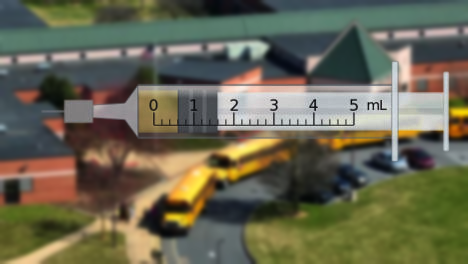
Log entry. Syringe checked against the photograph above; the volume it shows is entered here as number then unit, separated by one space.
0.6 mL
